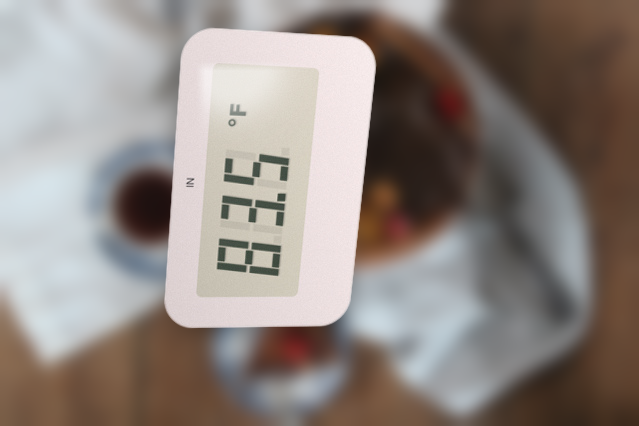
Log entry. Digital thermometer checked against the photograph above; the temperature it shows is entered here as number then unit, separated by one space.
83.5 °F
